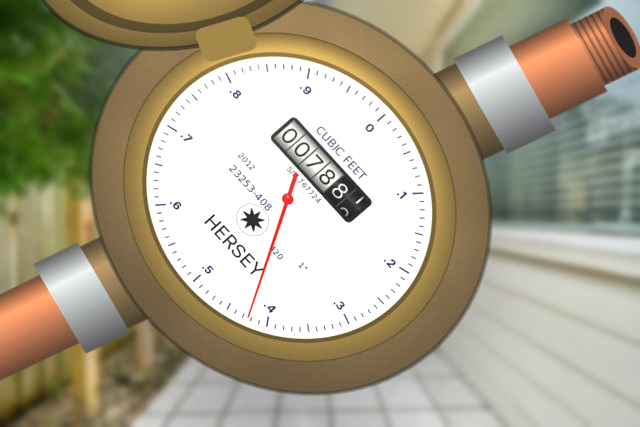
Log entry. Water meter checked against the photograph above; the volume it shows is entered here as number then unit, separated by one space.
7881.42 ft³
